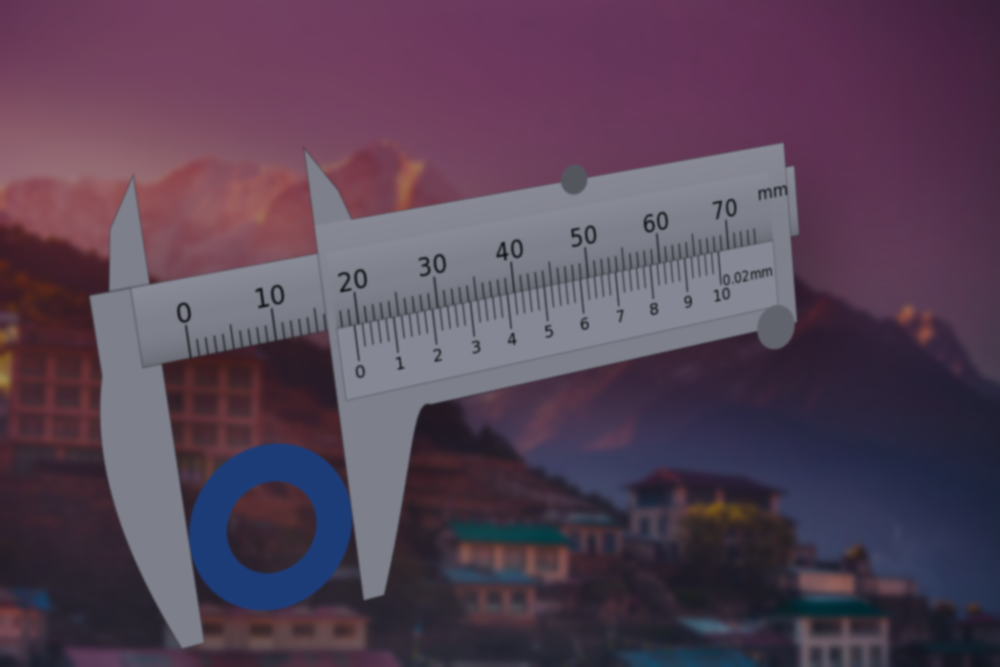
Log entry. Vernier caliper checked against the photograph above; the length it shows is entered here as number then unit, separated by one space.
19.5 mm
